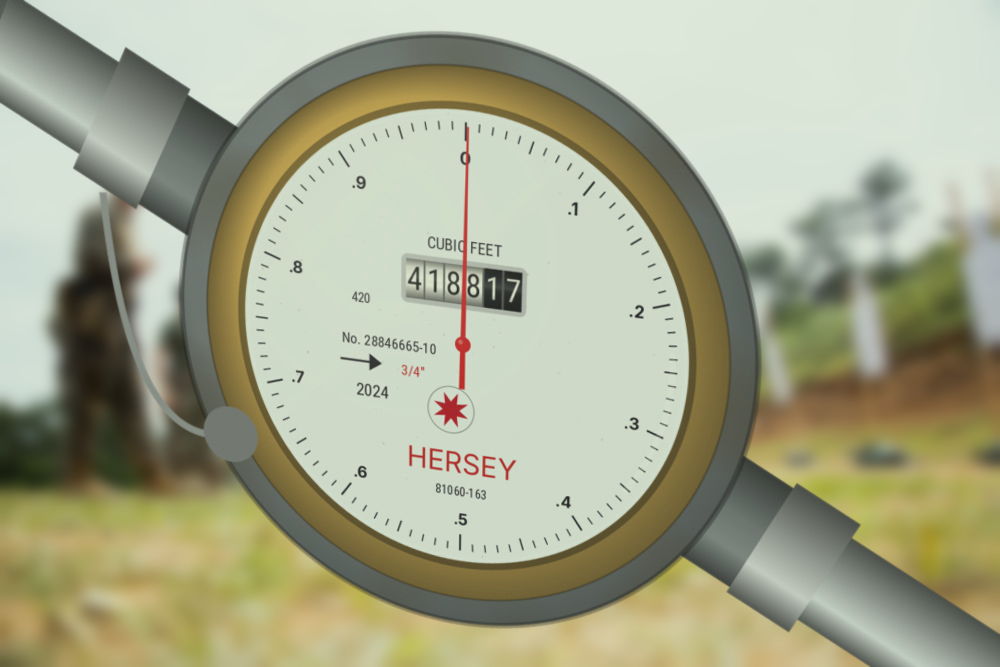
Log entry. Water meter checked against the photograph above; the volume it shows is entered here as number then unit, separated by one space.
418817.00 ft³
